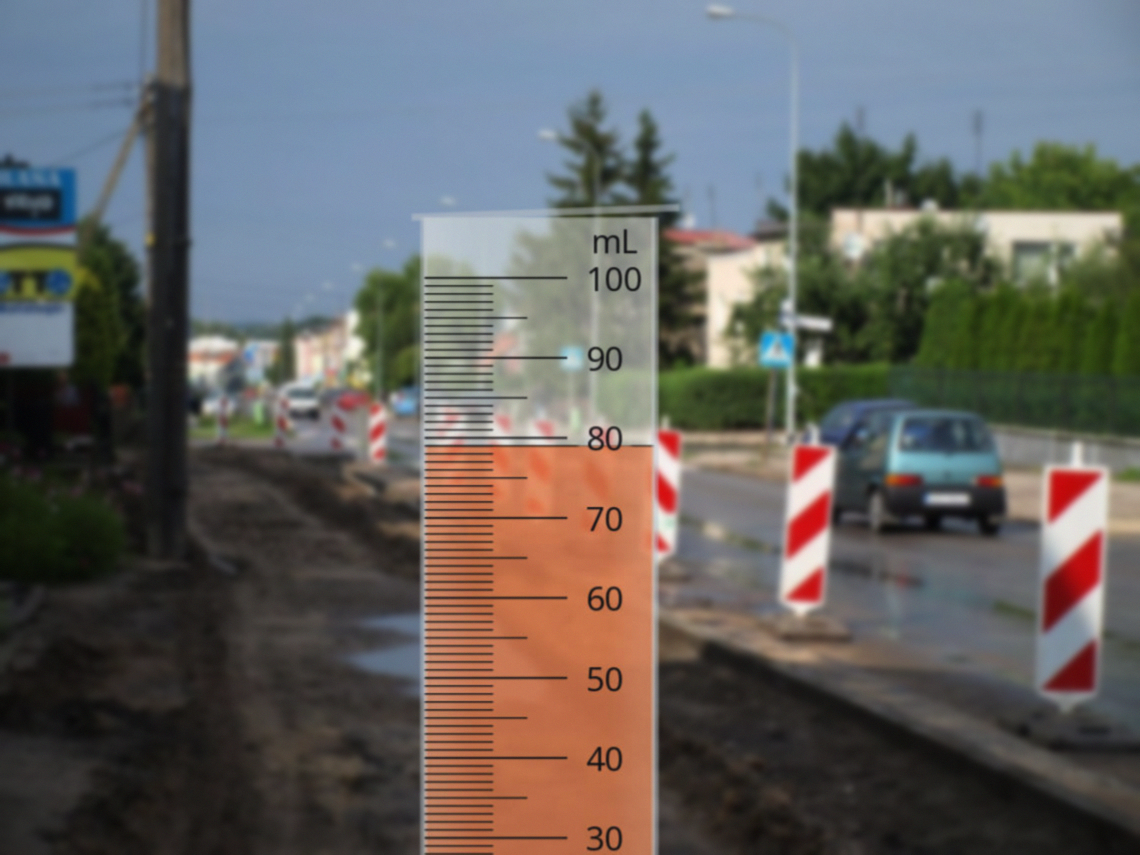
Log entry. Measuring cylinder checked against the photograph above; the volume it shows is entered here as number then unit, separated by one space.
79 mL
